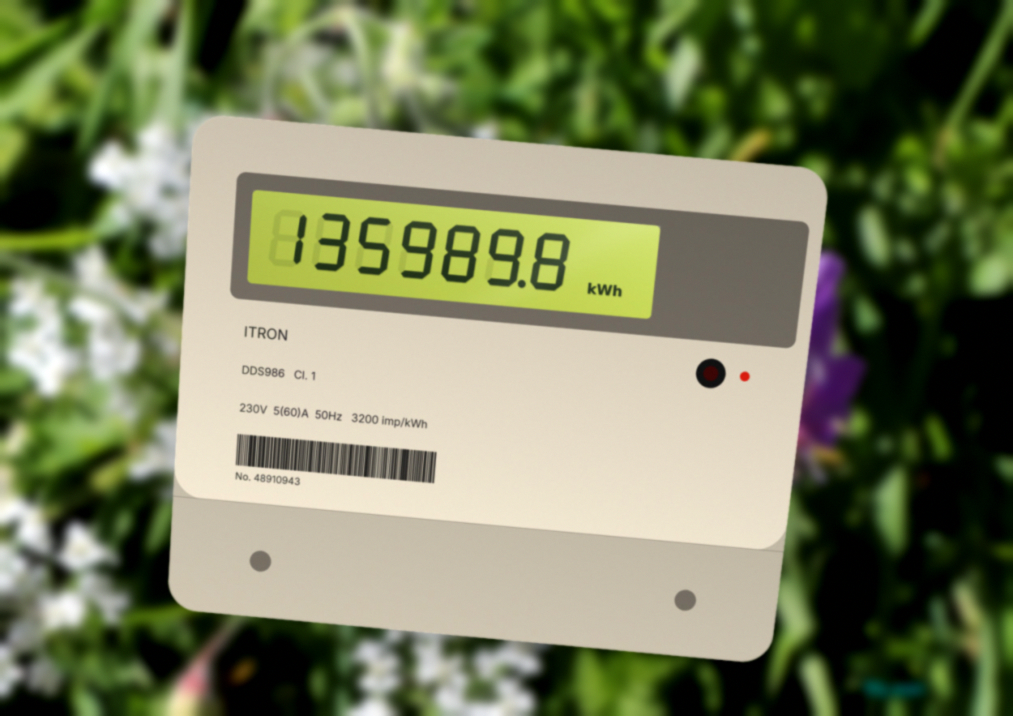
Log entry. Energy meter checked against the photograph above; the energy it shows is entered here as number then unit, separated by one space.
135989.8 kWh
